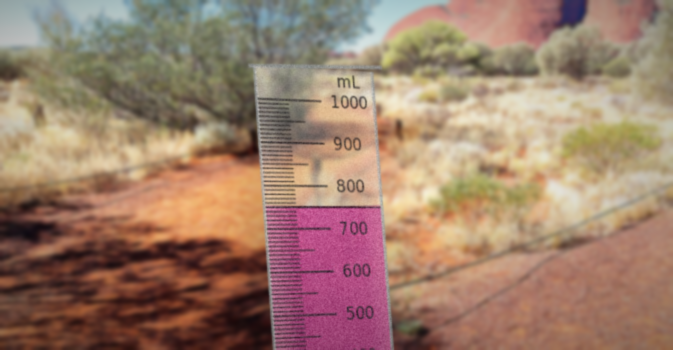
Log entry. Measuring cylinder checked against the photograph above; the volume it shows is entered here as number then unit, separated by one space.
750 mL
